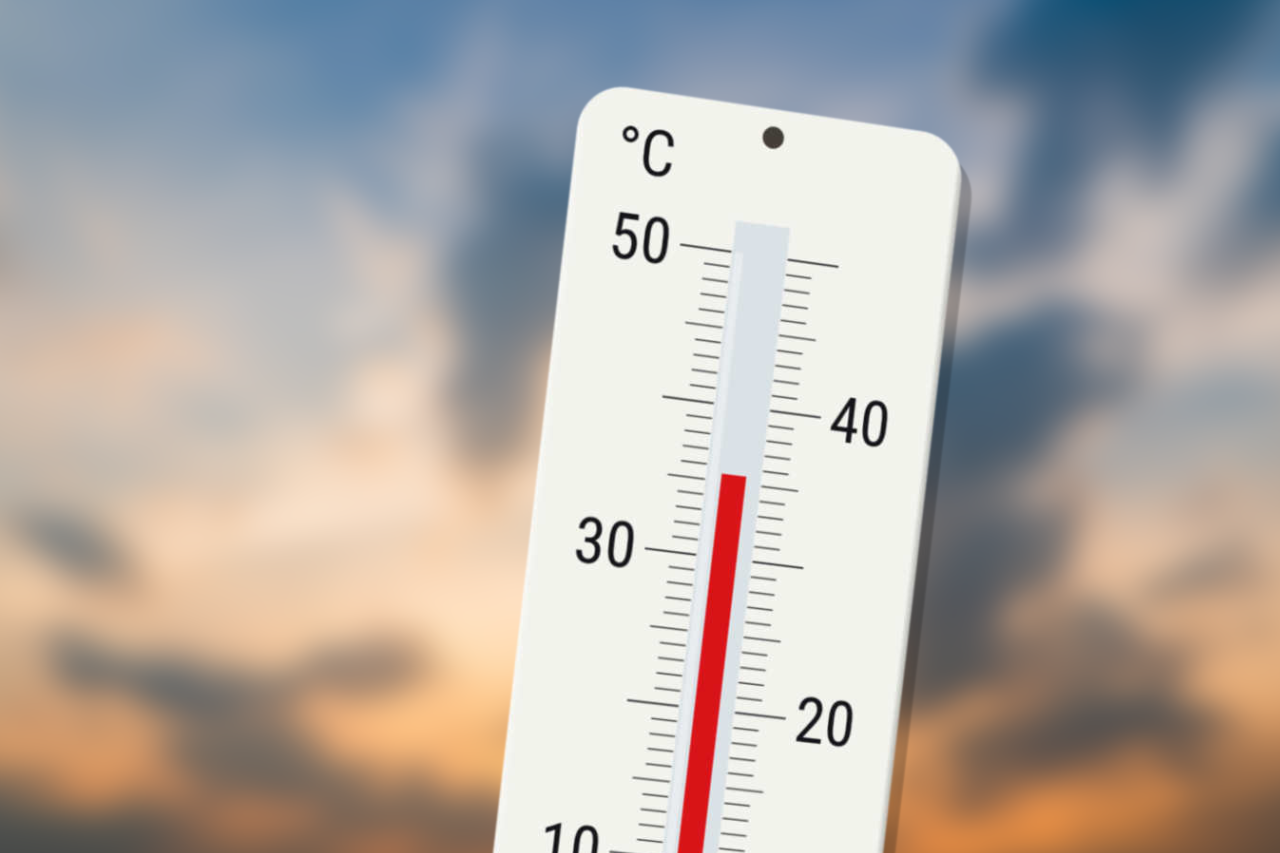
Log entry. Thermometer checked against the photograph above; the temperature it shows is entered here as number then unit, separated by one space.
35.5 °C
